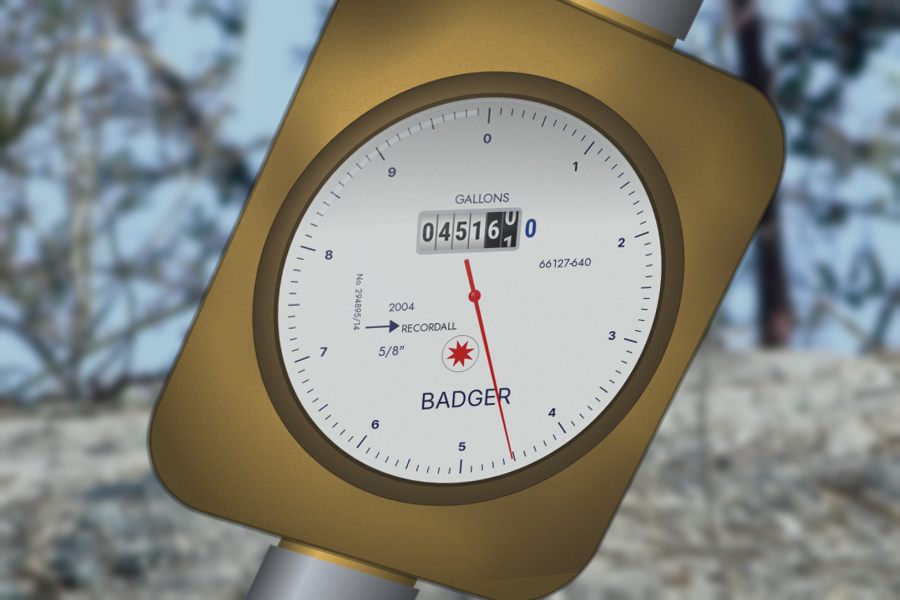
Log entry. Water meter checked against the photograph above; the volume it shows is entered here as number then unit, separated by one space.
451604.5 gal
